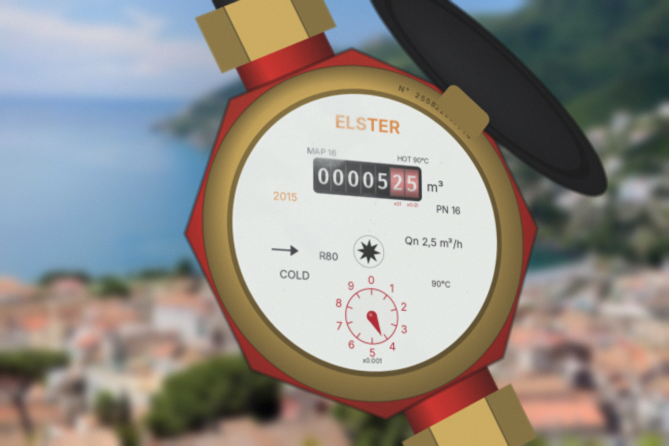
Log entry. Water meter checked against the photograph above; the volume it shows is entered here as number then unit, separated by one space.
5.254 m³
